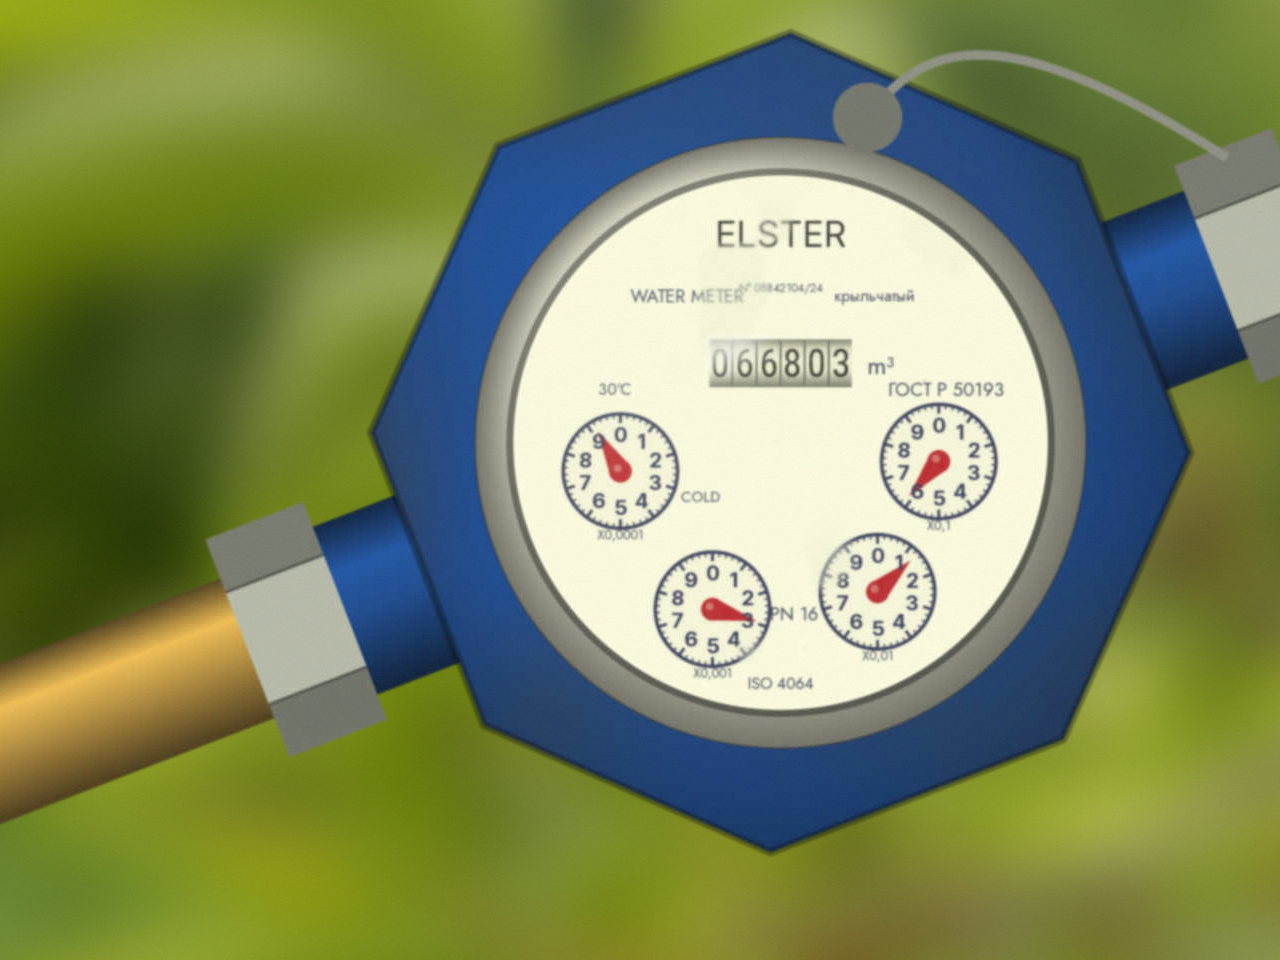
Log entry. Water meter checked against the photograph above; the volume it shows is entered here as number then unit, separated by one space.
66803.6129 m³
